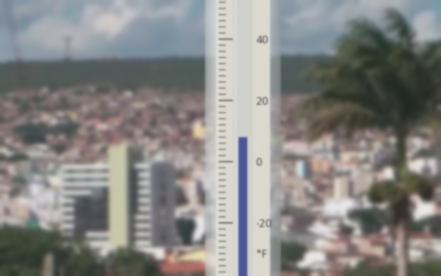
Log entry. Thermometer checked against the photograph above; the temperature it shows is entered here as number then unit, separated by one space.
8 °F
